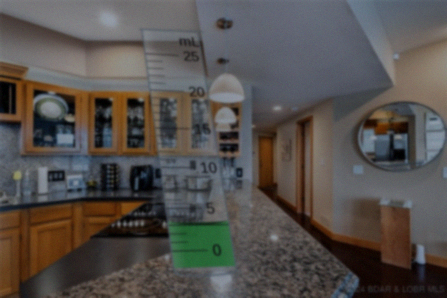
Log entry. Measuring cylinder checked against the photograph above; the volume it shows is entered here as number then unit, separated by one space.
3 mL
